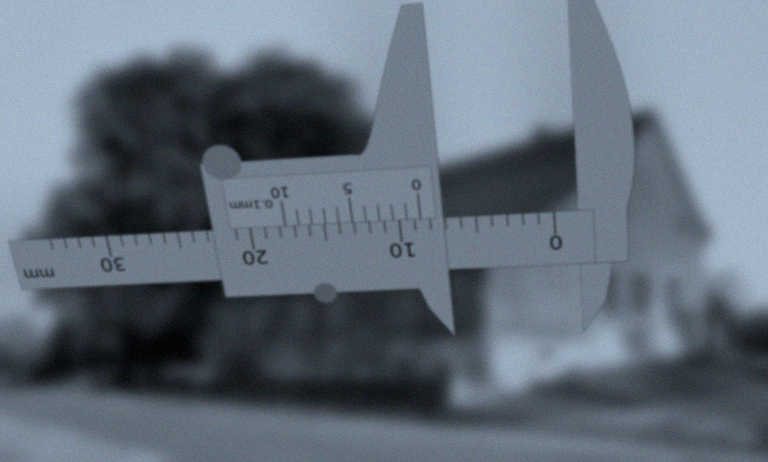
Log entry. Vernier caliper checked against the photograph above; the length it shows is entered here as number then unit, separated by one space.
8.6 mm
